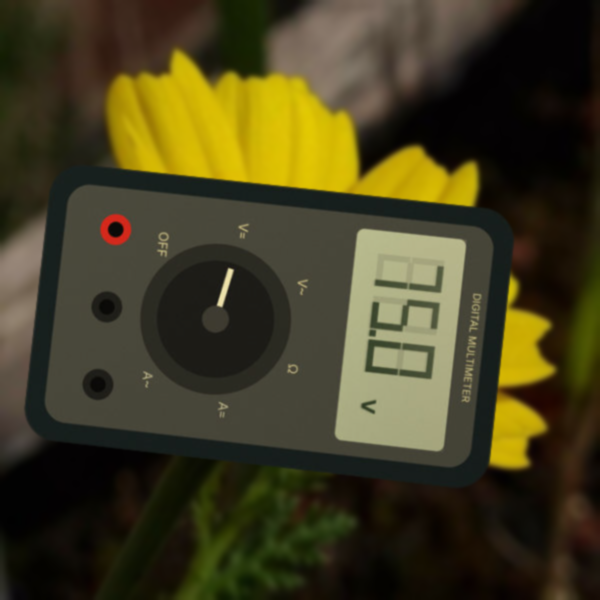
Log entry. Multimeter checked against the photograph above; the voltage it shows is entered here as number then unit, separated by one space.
75.0 V
